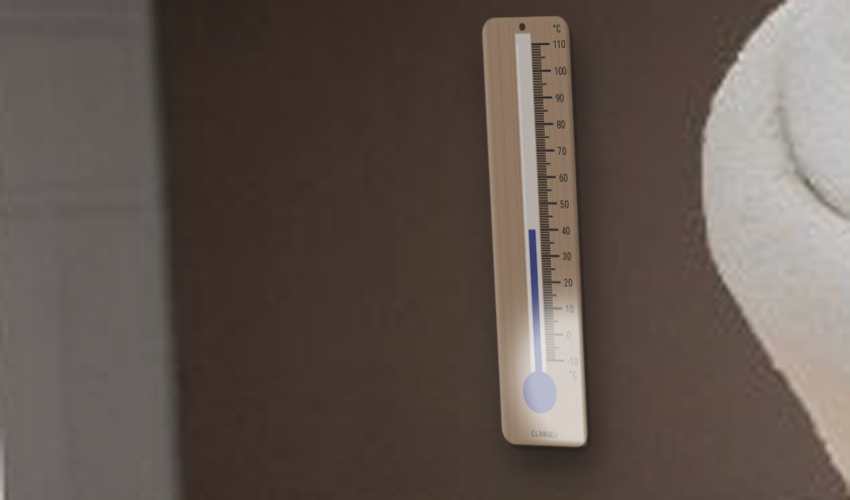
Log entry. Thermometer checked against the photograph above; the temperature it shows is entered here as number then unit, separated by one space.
40 °C
